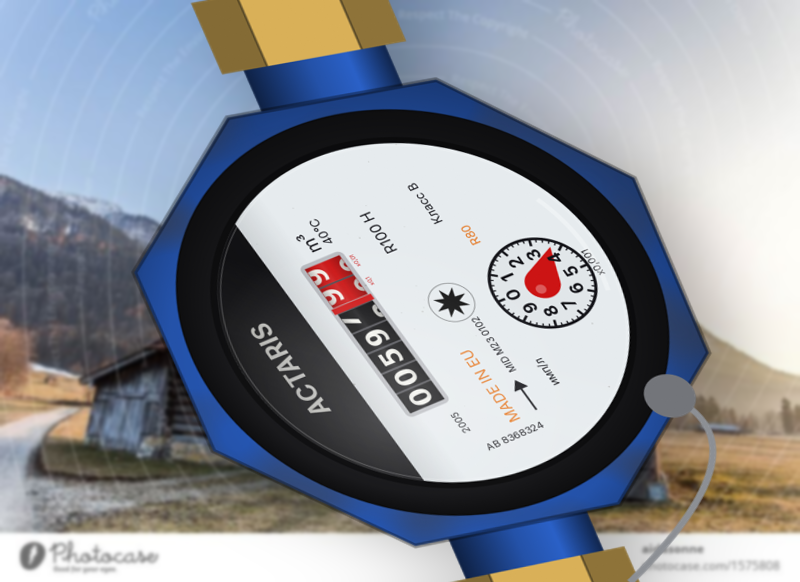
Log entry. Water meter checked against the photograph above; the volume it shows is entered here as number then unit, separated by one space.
597.993 m³
